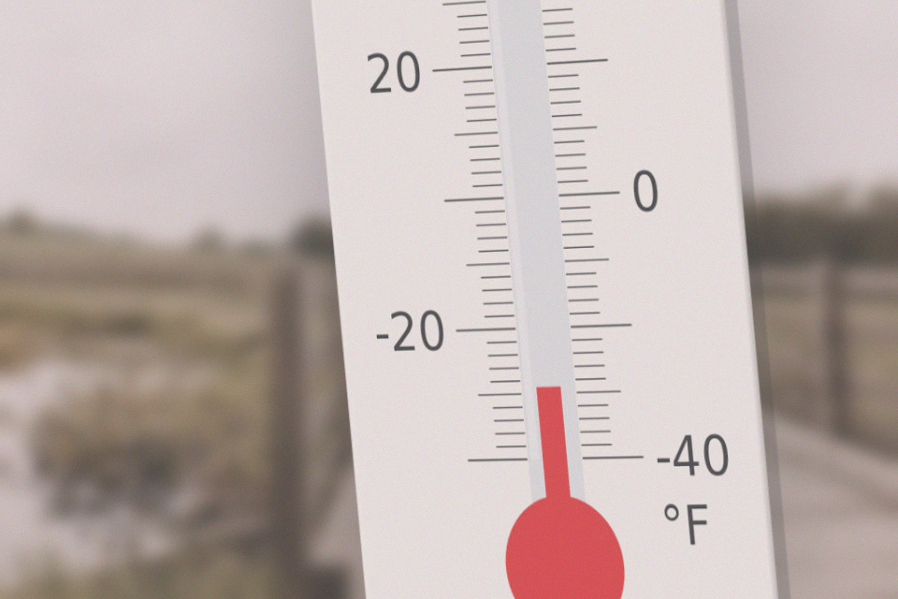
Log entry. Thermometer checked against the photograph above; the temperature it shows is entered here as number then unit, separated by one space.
-29 °F
